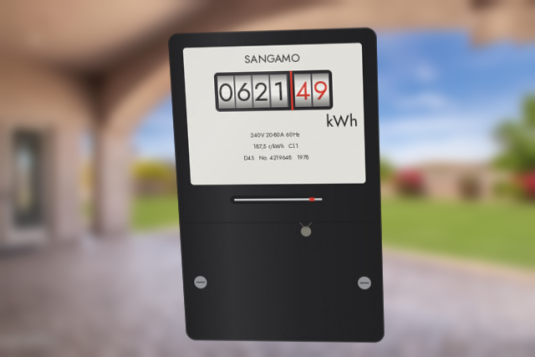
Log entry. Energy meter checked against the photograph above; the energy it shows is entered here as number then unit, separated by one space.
621.49 kWh
